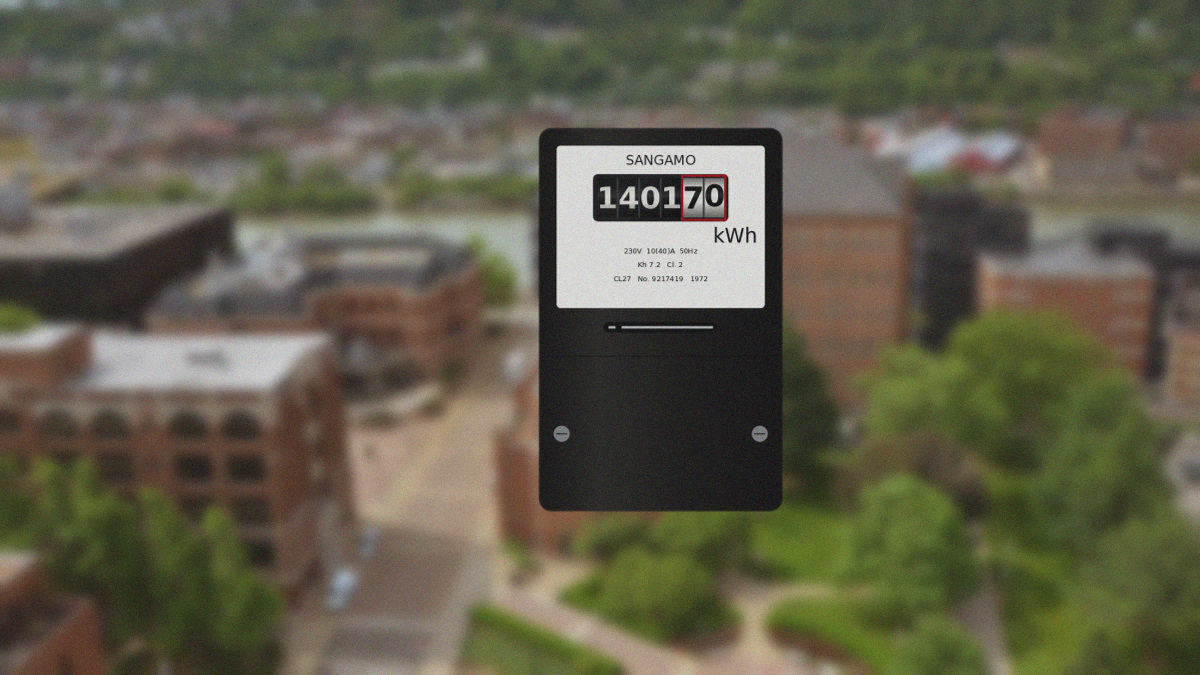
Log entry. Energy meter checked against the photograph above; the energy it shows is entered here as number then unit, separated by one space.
1401.70 kWh
